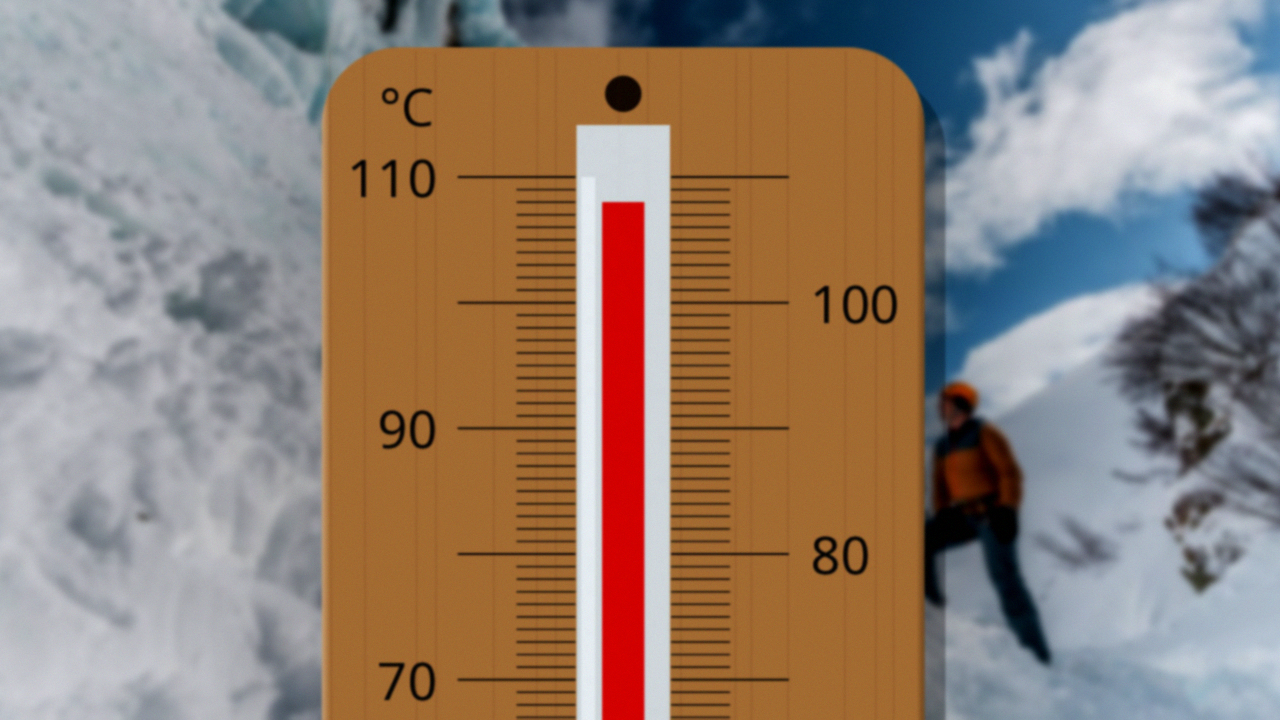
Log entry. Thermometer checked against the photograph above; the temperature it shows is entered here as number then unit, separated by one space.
108 °C
